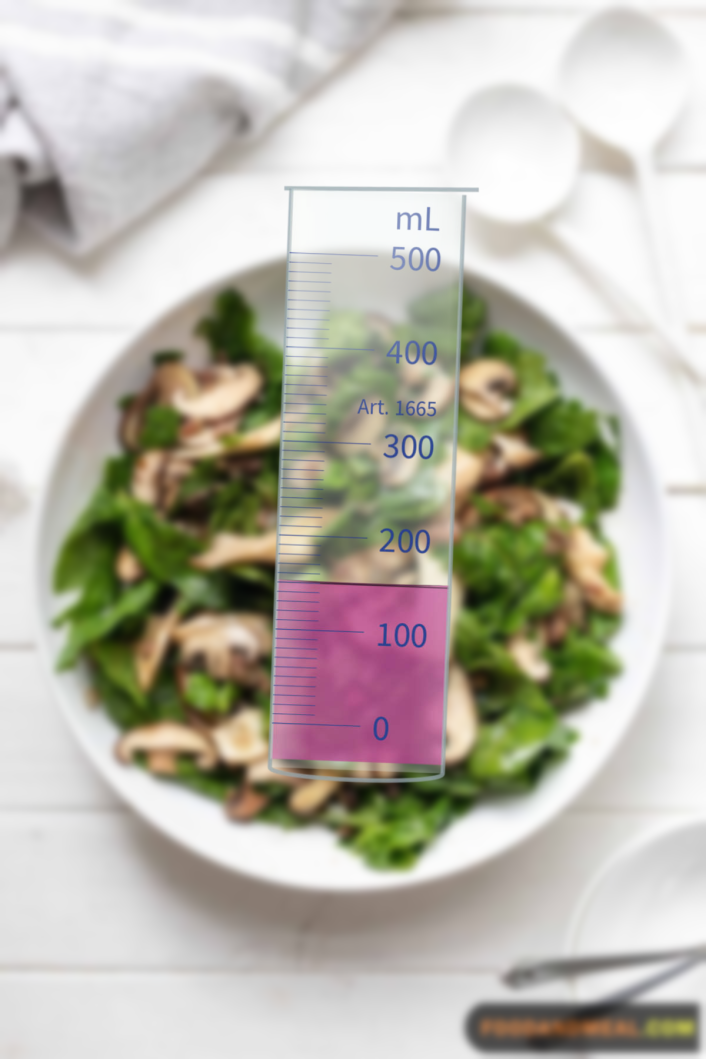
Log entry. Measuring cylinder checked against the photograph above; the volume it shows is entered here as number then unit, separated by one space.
150 mL
